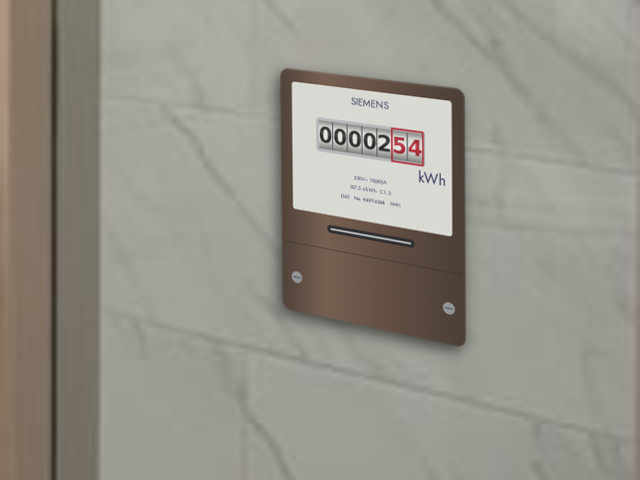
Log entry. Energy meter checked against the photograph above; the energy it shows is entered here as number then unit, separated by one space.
2.54 kWh
